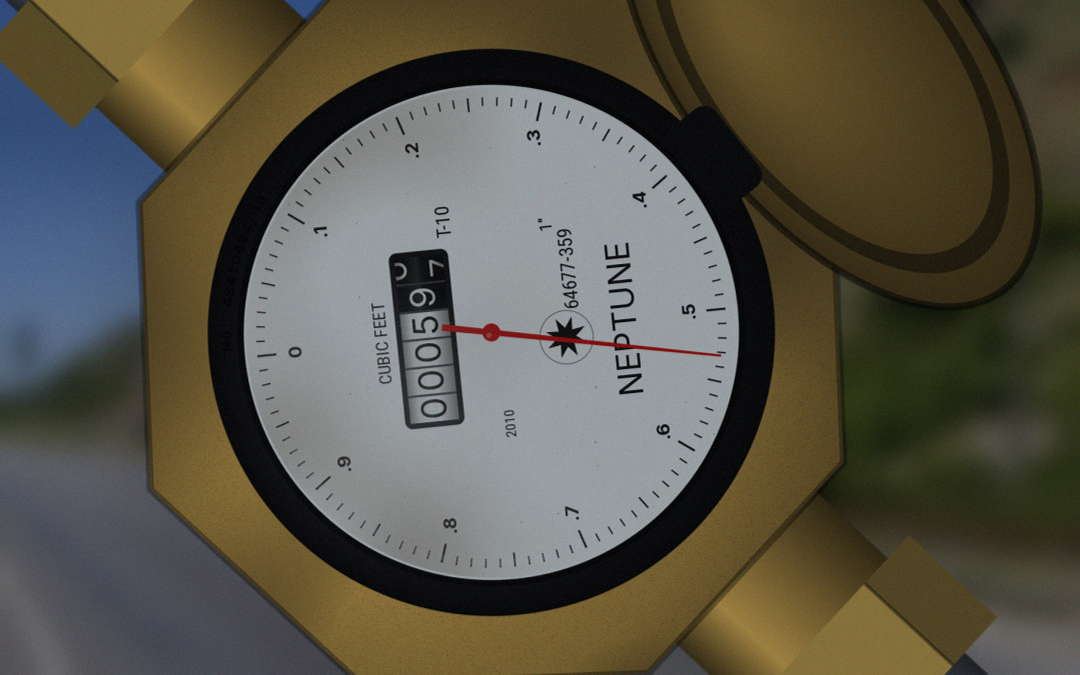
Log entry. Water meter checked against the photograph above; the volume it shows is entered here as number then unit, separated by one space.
596.53 ft³
